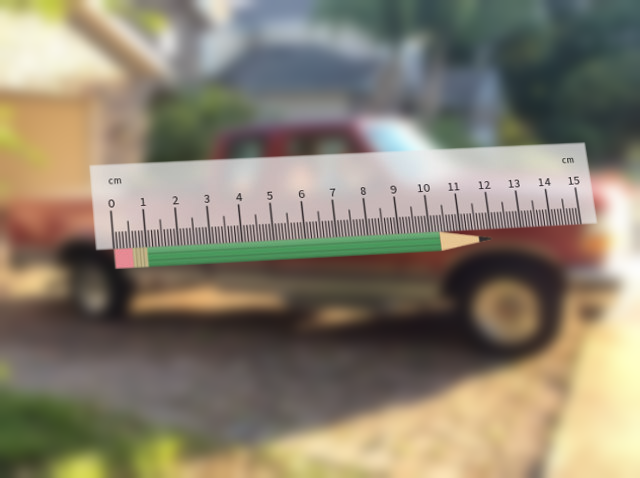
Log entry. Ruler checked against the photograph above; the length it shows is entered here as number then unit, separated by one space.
12 cm
